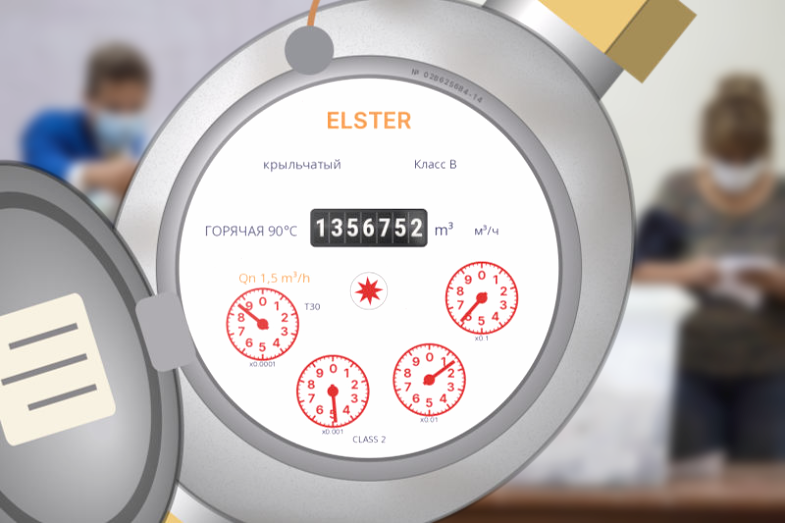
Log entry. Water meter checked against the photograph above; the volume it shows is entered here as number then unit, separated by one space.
1356752.6148 m³
